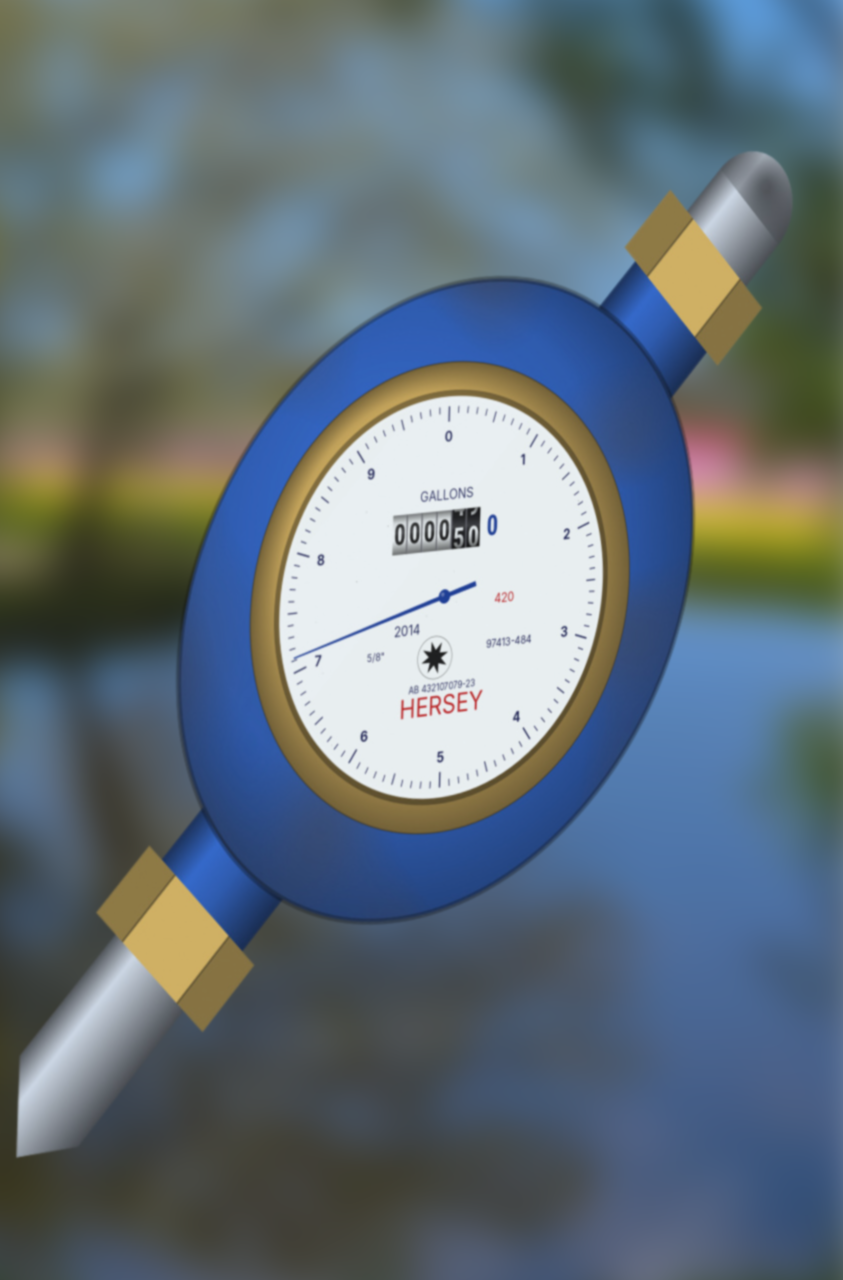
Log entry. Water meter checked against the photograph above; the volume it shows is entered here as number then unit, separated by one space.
497.1 gal
